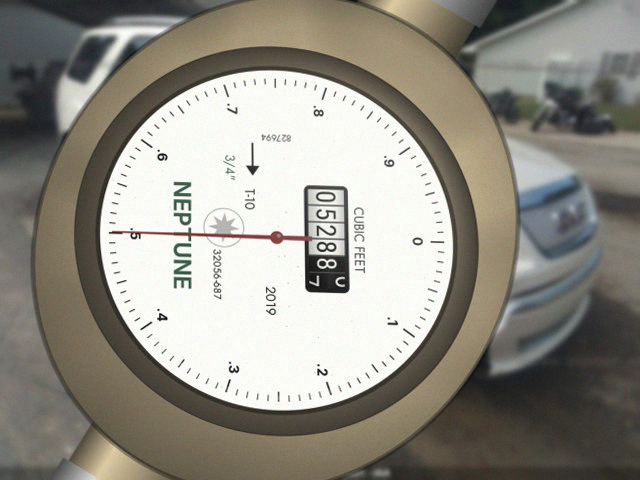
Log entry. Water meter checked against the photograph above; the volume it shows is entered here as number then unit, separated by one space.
52886.50 ft³
